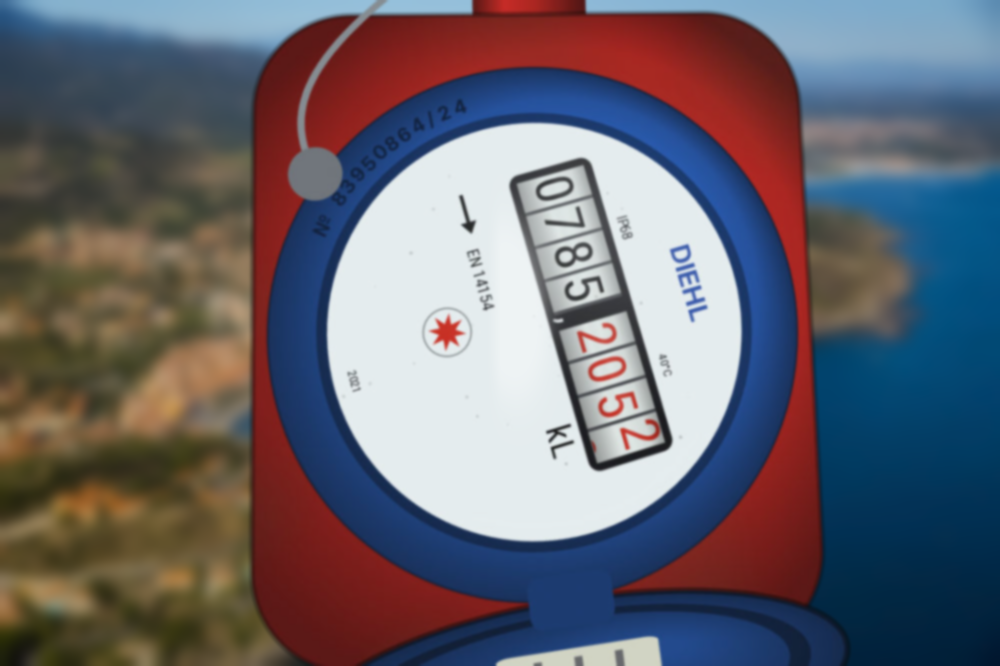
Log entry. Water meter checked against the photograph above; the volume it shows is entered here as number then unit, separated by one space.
785.2052 kL
